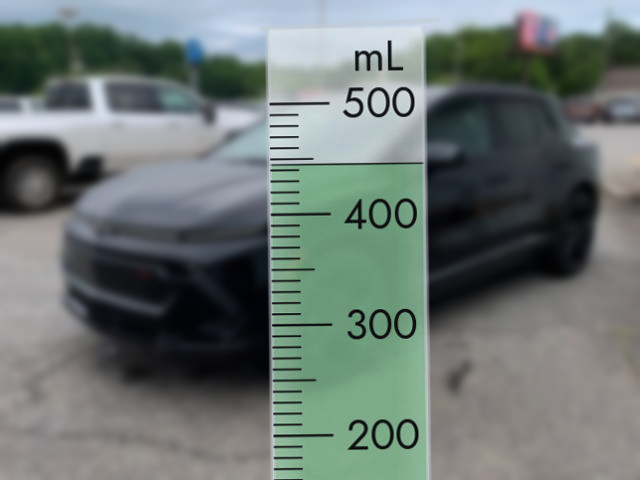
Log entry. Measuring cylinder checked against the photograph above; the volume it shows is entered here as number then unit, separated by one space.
445 mL
